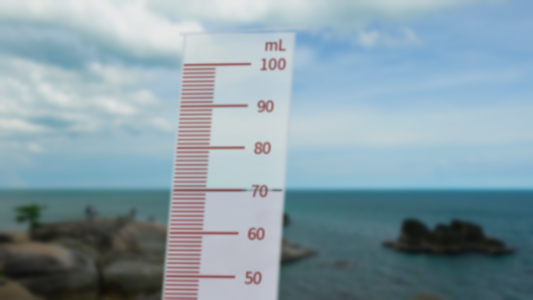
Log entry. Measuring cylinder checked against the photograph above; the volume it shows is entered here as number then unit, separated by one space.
70 mL
